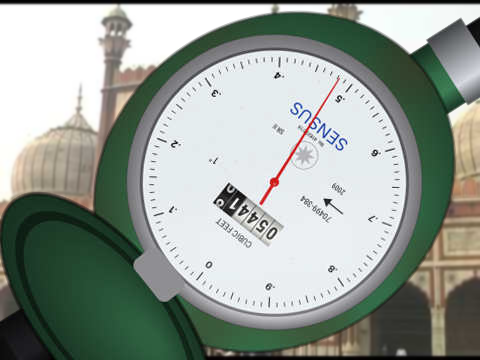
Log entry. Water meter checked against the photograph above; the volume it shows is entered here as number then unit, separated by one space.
54418.48 ft³
